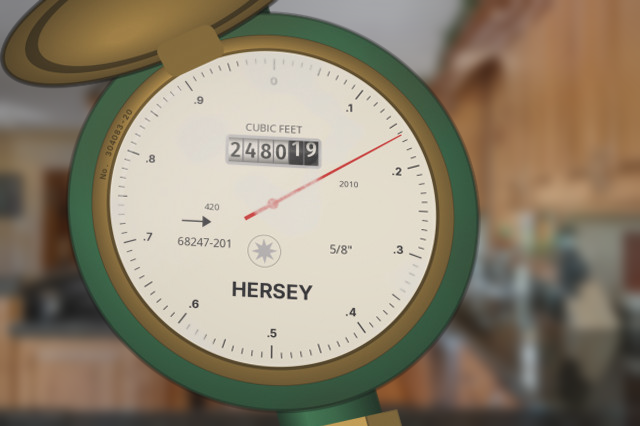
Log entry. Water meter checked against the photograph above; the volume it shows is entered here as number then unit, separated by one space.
248019.16 ft³
